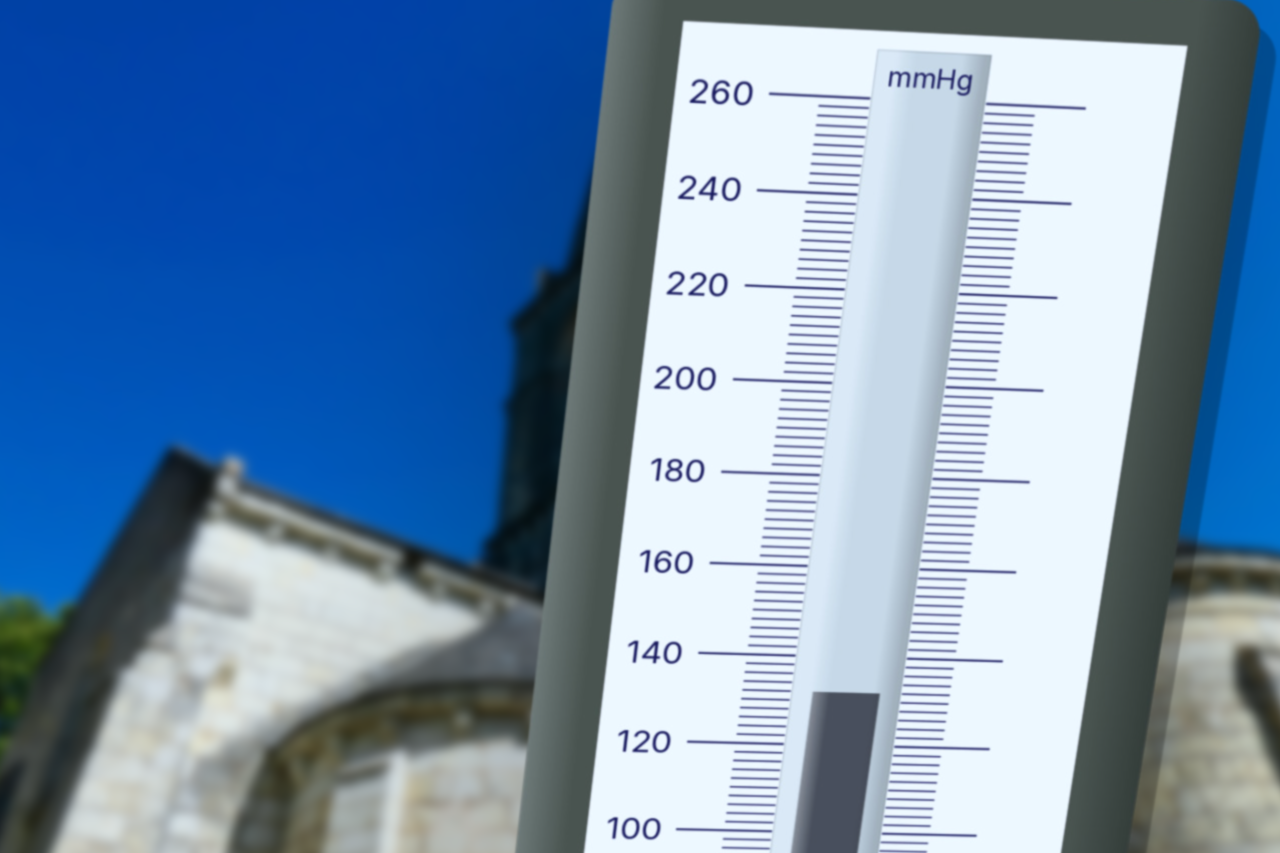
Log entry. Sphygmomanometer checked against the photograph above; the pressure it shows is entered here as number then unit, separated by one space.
132 mmHg
